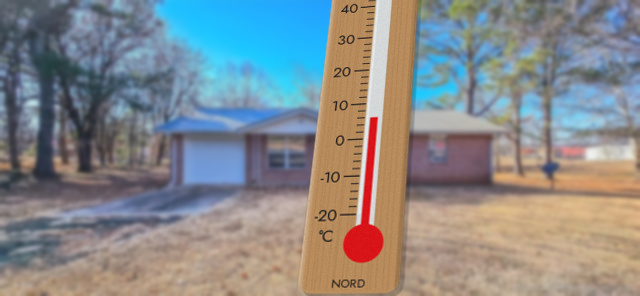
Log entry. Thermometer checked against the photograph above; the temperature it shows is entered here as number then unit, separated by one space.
6 °C
